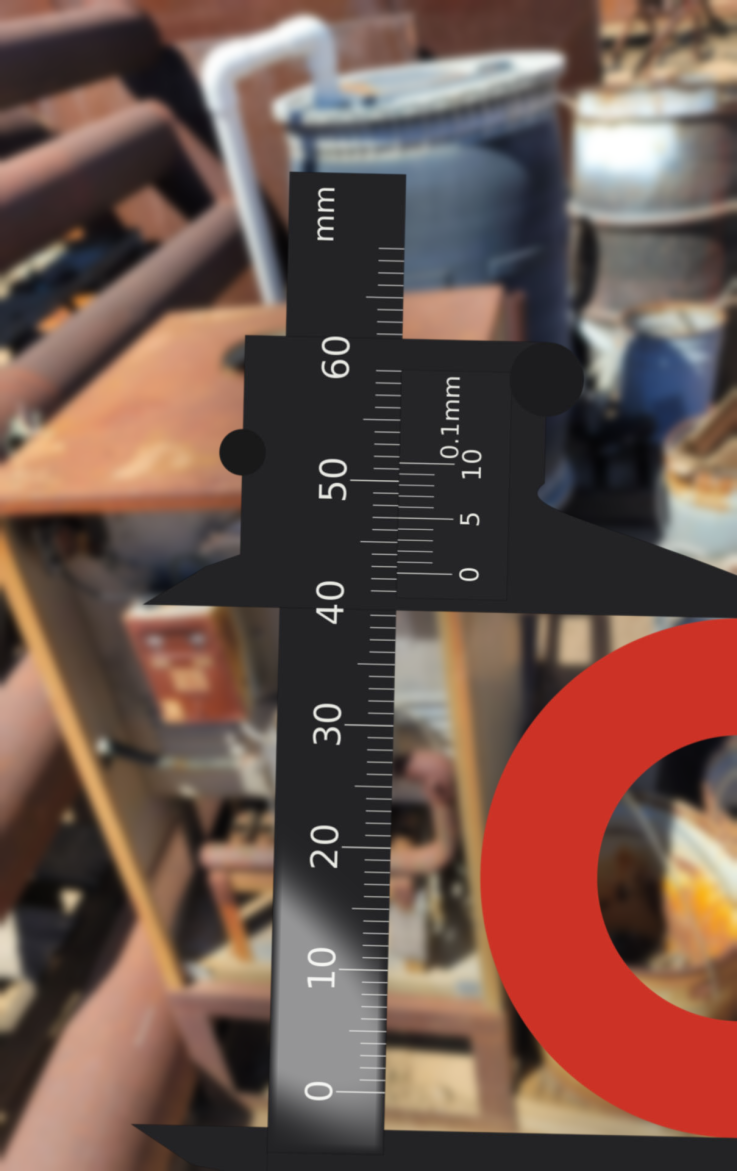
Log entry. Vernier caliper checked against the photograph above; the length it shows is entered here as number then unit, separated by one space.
42.5 mm
